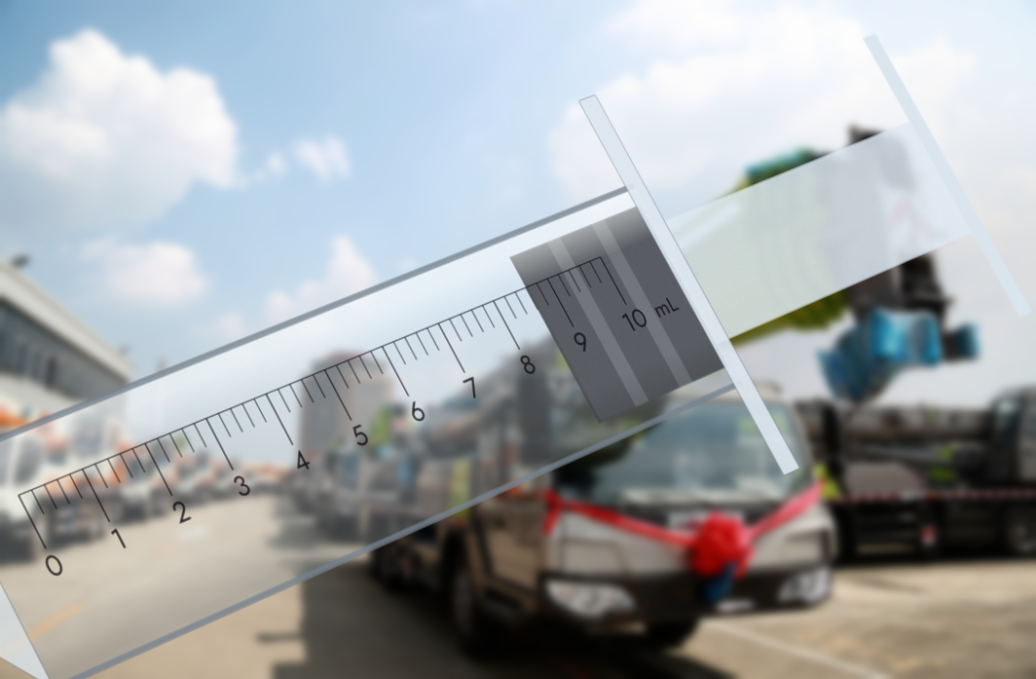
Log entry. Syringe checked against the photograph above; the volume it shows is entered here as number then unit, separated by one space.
8.6 mL
